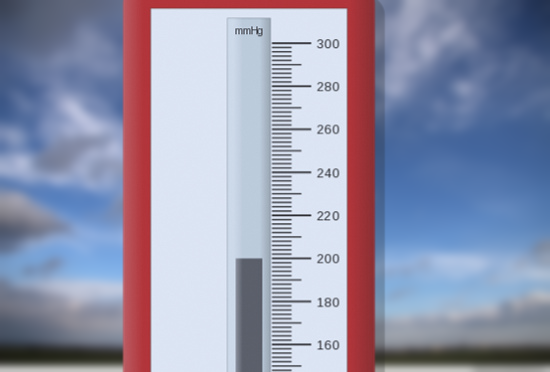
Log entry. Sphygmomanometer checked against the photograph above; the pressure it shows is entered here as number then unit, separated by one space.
200 mmHg
